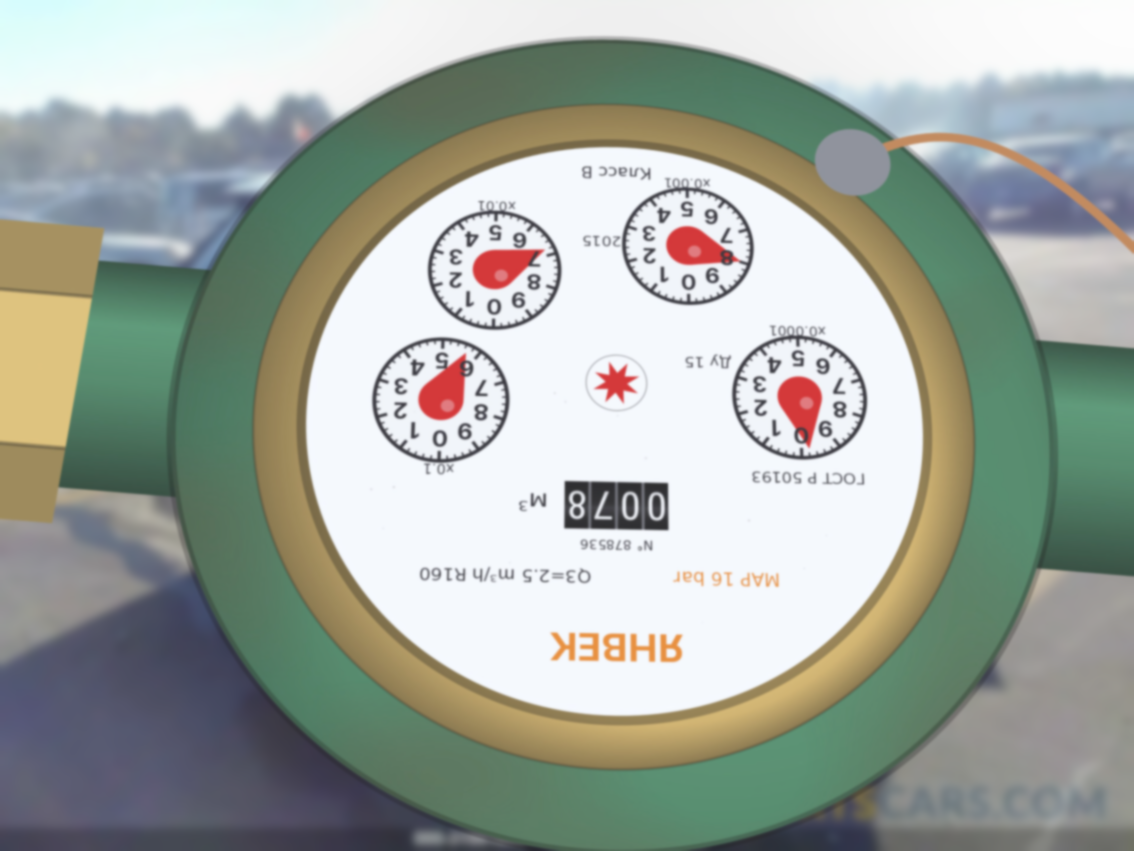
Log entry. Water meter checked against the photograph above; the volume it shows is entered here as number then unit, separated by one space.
78.5679 m³
